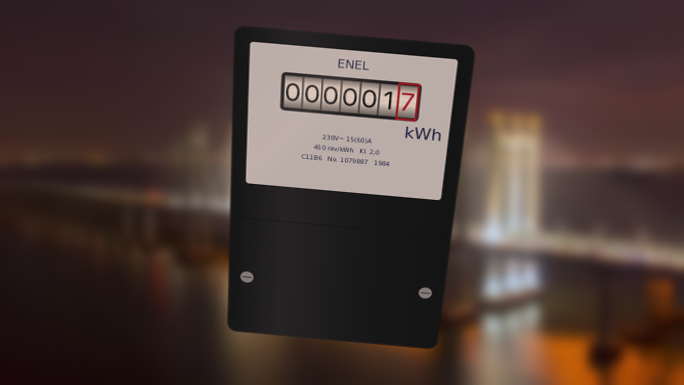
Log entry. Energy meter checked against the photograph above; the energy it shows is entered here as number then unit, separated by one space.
1.7 kWh
